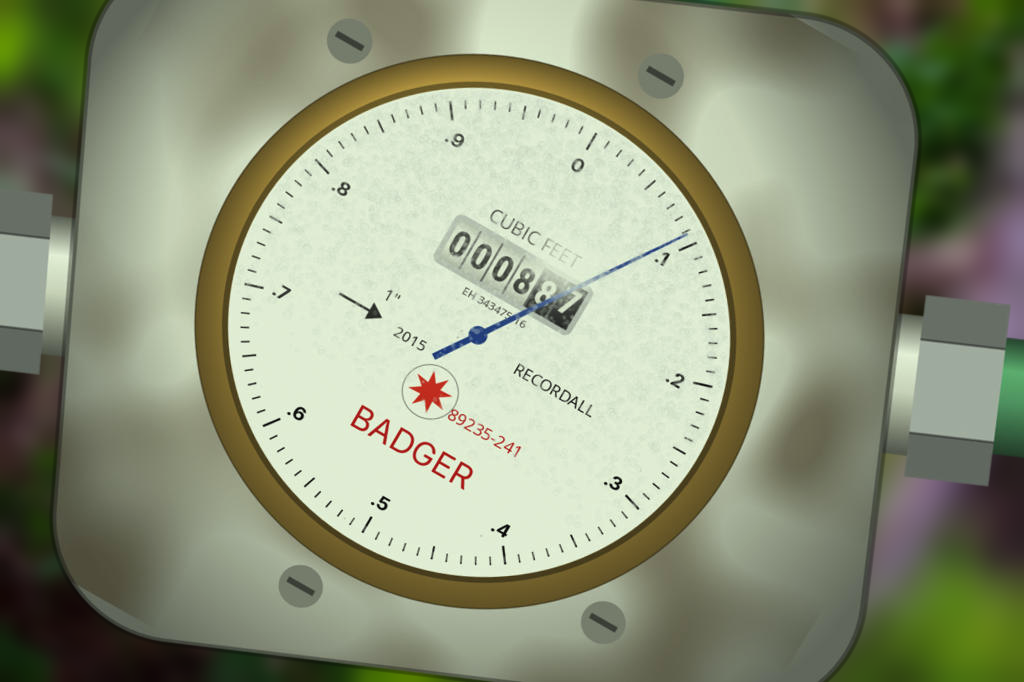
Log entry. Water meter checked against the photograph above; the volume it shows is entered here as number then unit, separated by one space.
887.09 ft³
